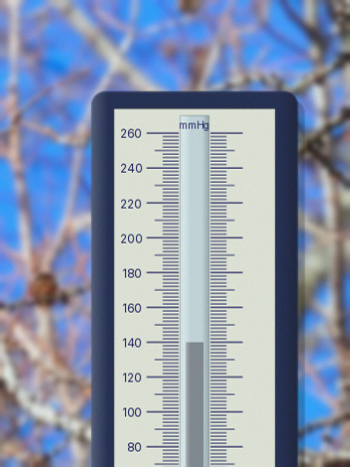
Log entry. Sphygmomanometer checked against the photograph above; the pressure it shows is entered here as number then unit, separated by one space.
140 mmHg
